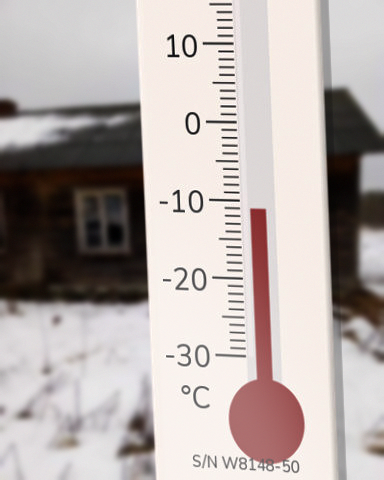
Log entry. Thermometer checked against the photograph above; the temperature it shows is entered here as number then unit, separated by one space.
-11 °C
